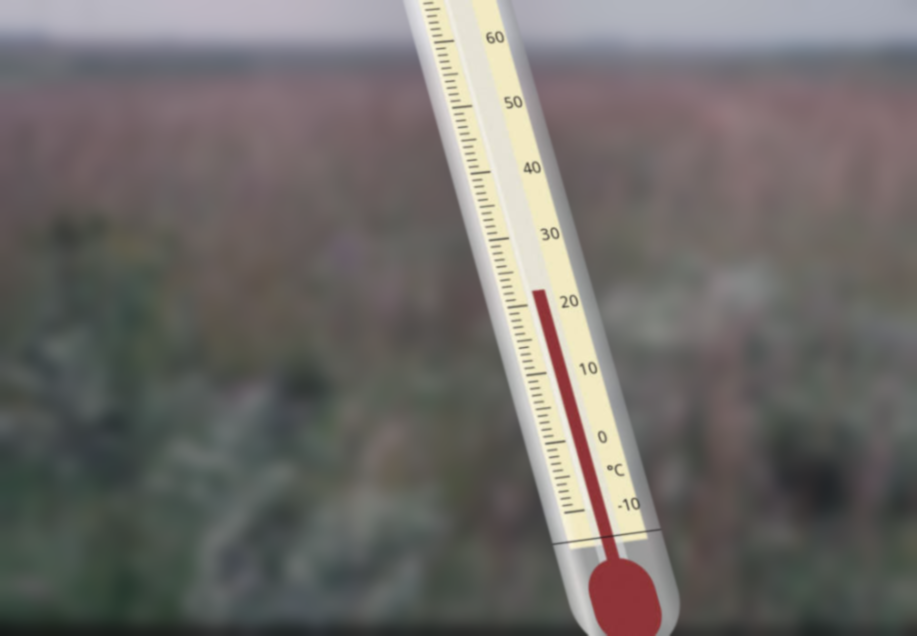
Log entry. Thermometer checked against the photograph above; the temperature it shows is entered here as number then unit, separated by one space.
22 °C
